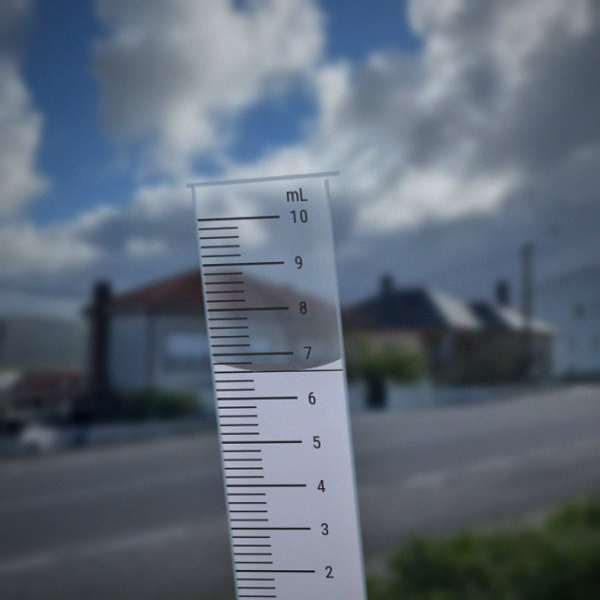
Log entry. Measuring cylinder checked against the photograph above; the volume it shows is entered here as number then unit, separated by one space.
6.6 mL
